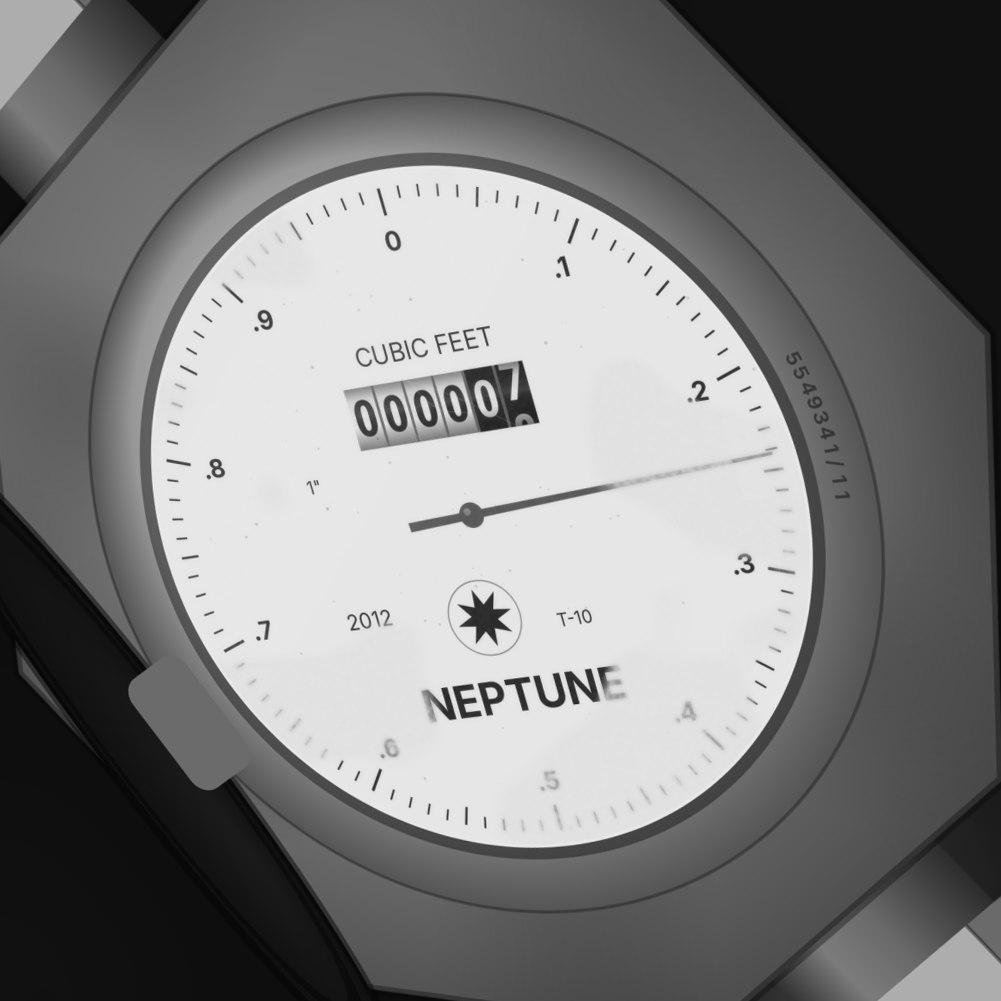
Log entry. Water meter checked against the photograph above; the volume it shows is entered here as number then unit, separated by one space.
7.24 ft³
